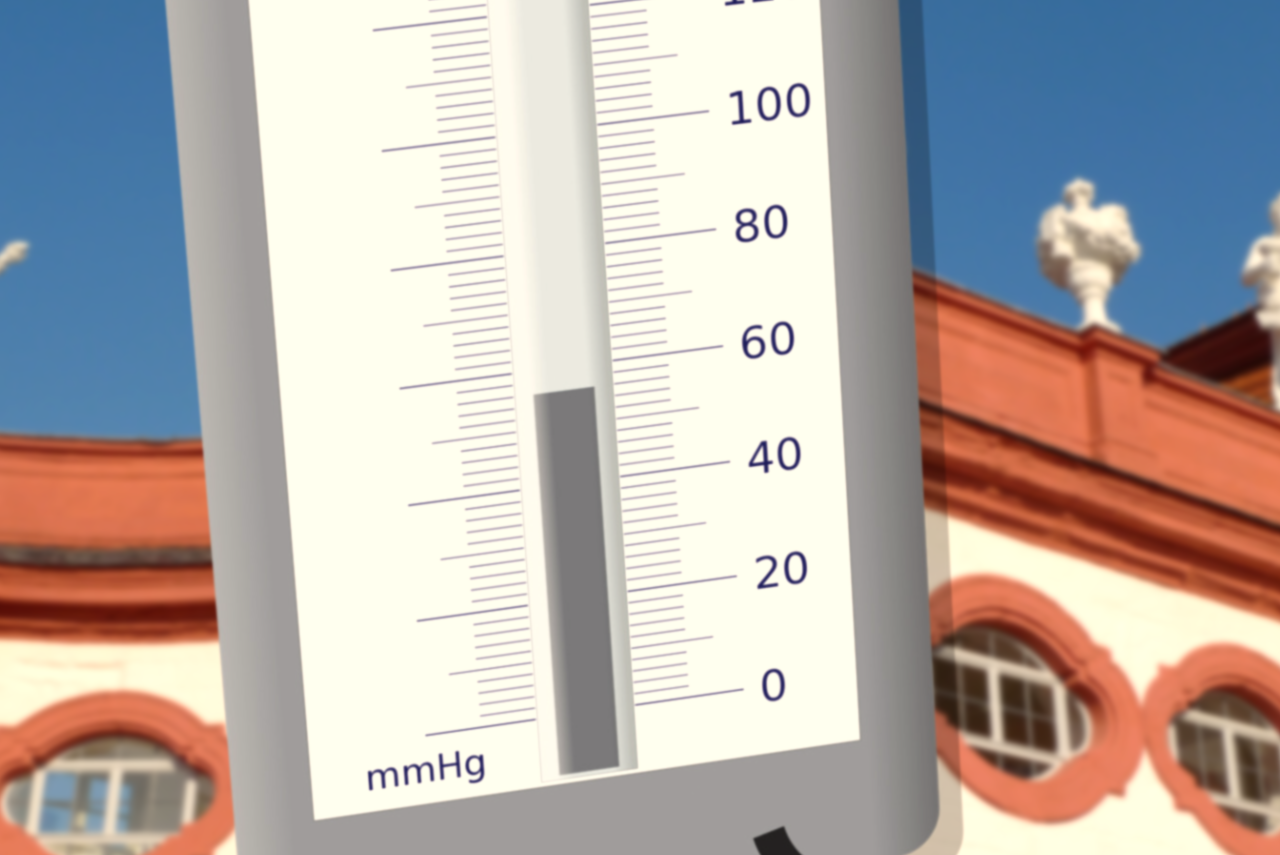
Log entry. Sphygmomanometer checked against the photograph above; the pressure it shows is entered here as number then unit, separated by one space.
56 mmHg
